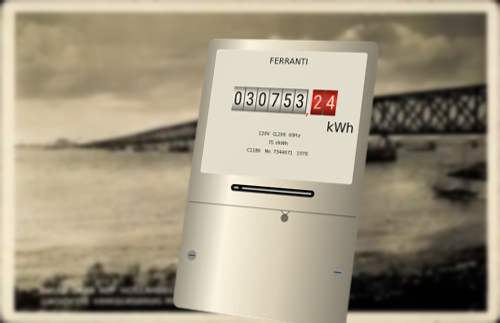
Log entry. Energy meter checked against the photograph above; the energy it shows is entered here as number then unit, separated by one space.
30753.24 kWh
